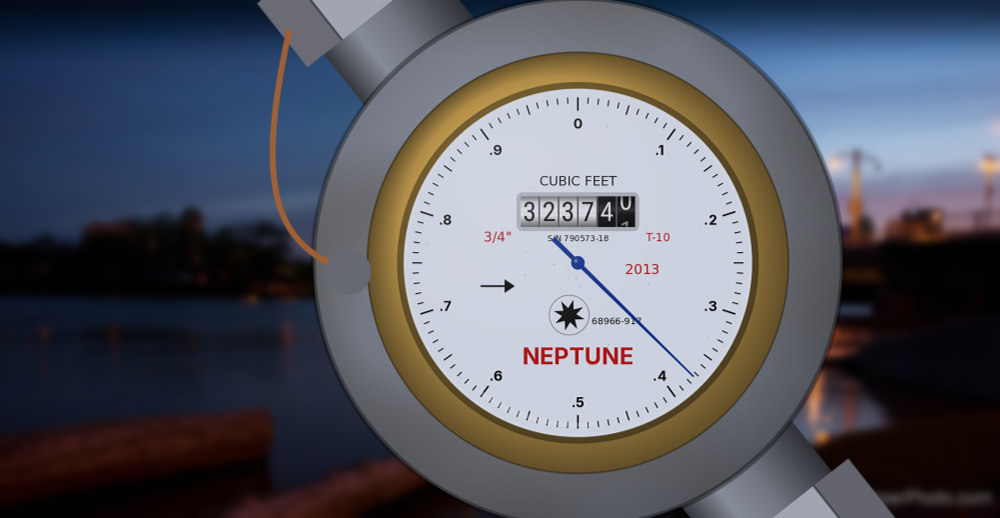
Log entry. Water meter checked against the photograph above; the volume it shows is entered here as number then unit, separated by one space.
323740.37 ft³
